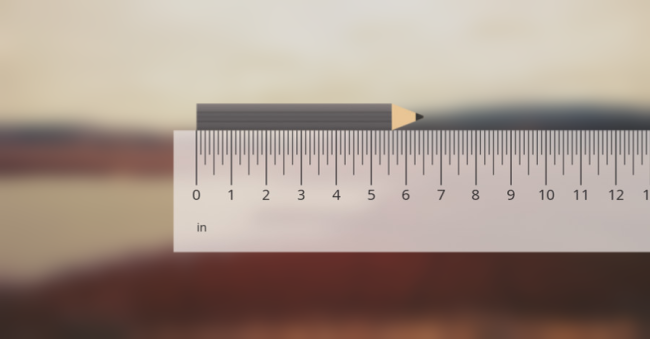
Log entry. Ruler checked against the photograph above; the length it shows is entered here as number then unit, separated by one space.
6.5 in
